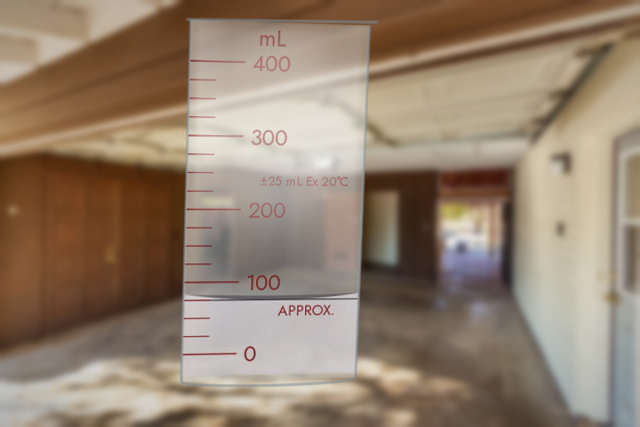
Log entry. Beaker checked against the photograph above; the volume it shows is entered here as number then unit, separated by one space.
75 mL
